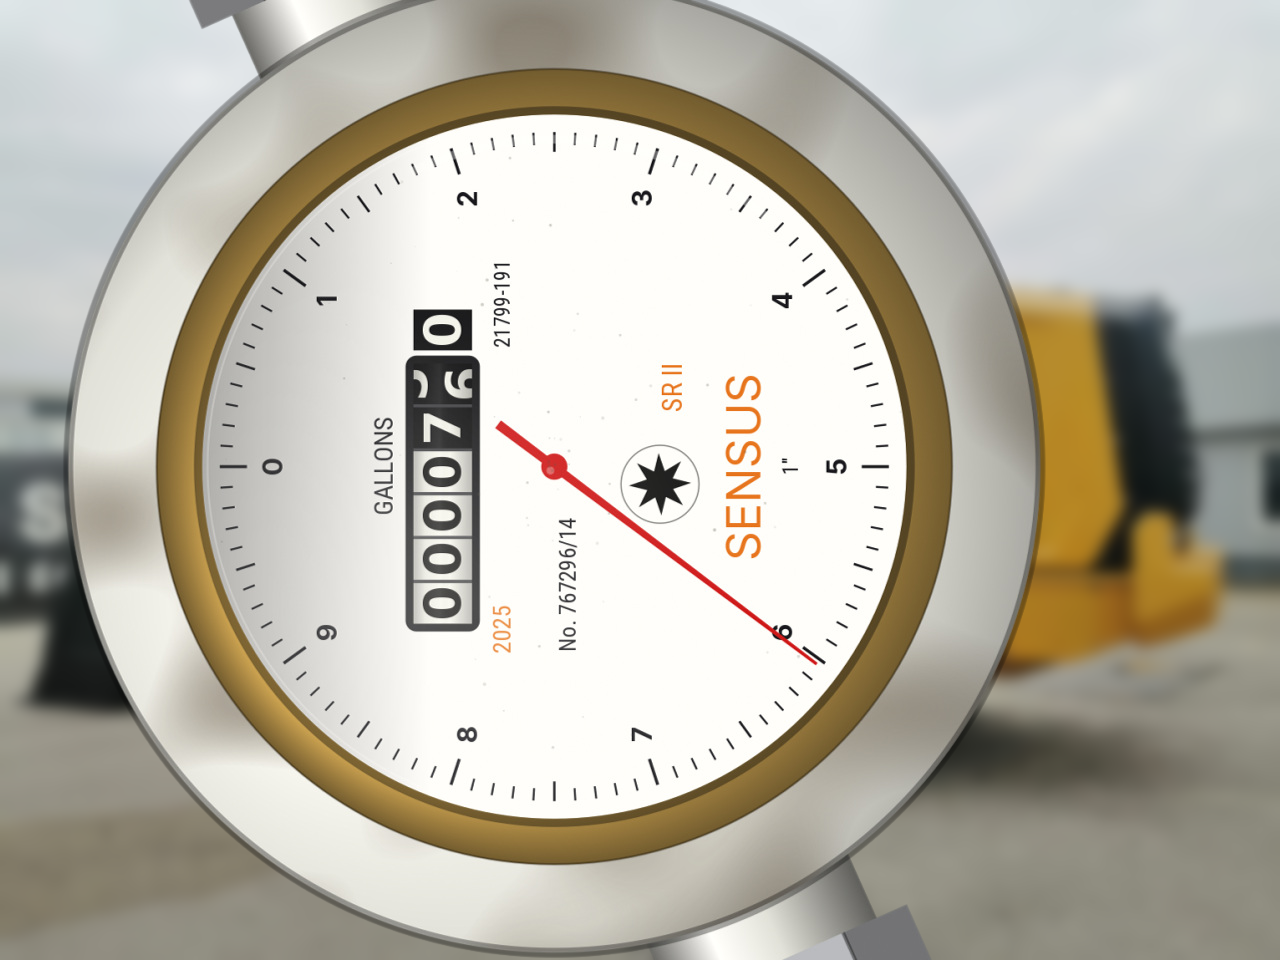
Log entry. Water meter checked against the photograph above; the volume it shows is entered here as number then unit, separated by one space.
756.0 gal
